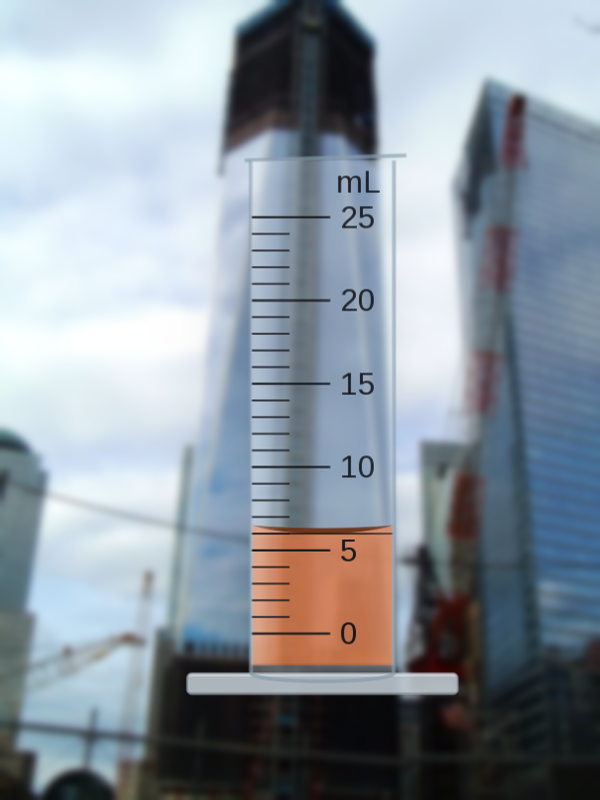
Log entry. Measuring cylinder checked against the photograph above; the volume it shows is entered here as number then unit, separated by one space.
6 mL
